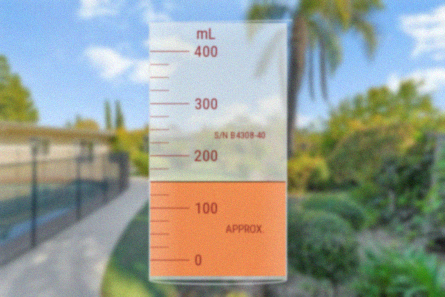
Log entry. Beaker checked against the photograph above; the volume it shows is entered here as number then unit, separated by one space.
150 mL
